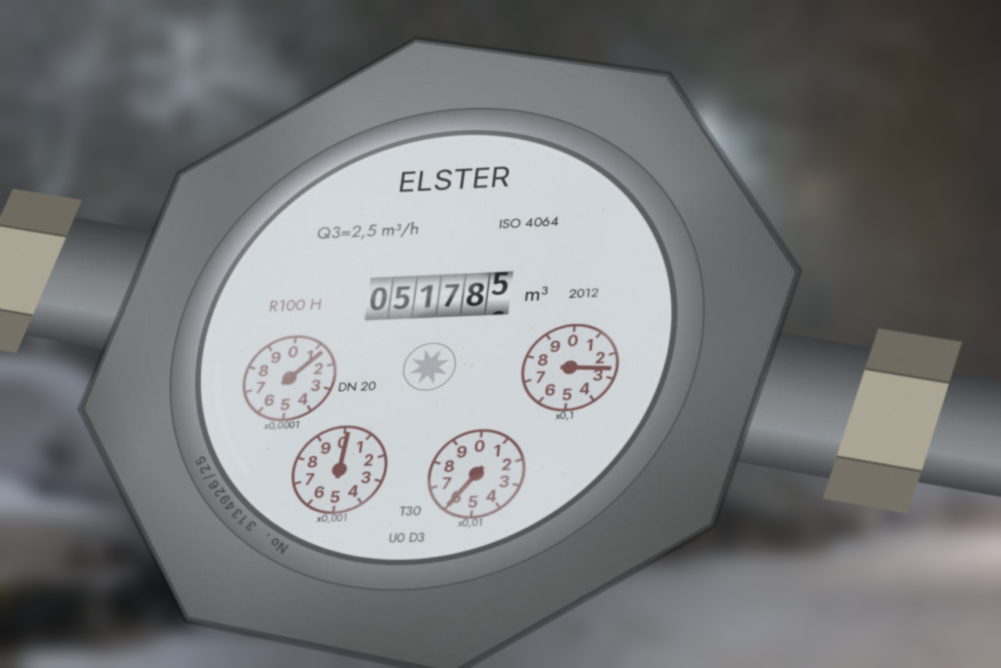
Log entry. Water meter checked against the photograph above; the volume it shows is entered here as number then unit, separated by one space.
51785.2601 m³
